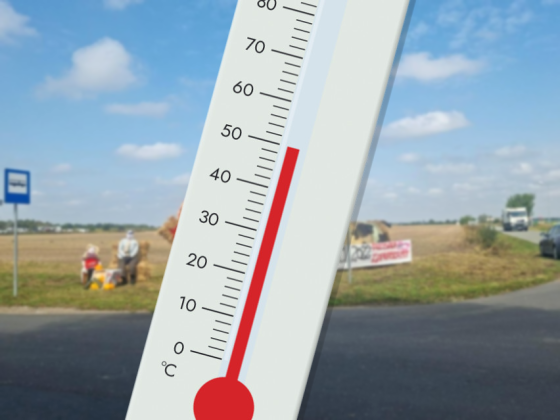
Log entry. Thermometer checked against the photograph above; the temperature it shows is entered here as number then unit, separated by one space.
50 °C
